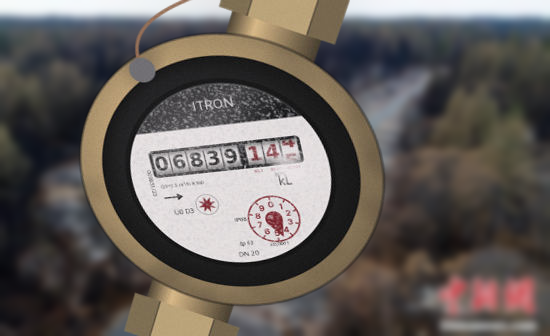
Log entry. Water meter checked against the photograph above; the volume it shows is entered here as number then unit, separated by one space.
6839.1444 kL
